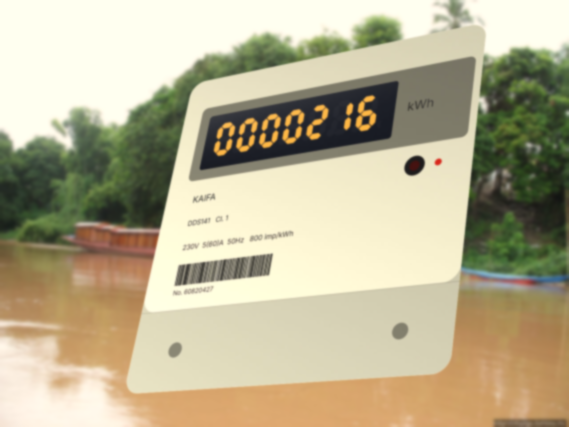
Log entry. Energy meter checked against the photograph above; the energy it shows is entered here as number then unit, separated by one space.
216 kWh
